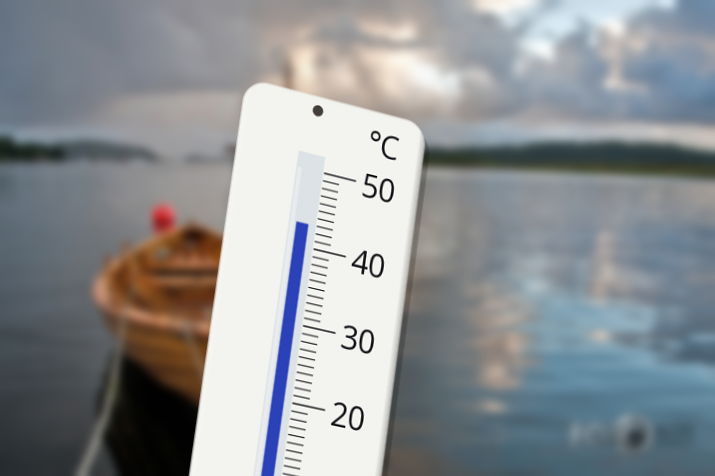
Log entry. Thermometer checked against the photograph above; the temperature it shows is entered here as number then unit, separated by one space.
43 °C
